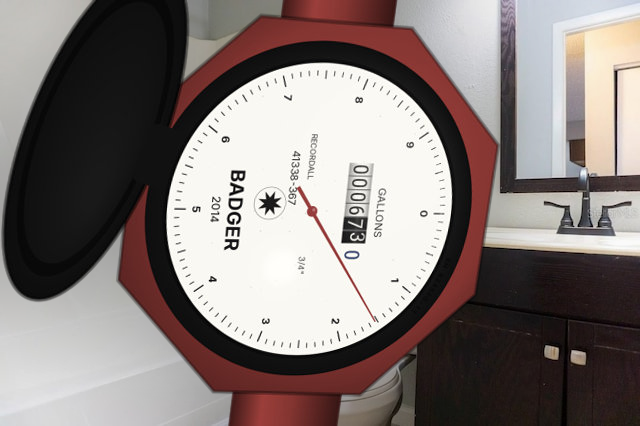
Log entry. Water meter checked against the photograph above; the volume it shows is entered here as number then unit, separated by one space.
6731.5 gal
